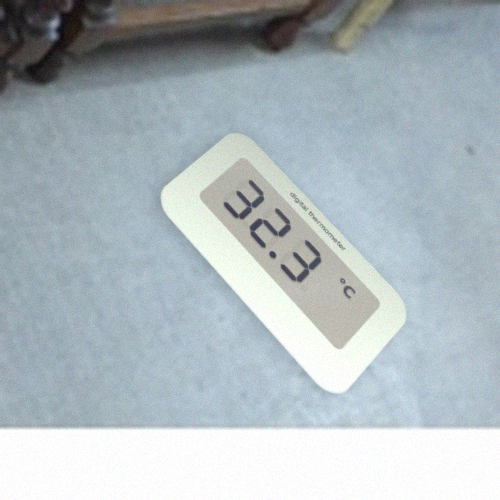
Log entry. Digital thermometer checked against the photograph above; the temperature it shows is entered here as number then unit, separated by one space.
32.3 °C
